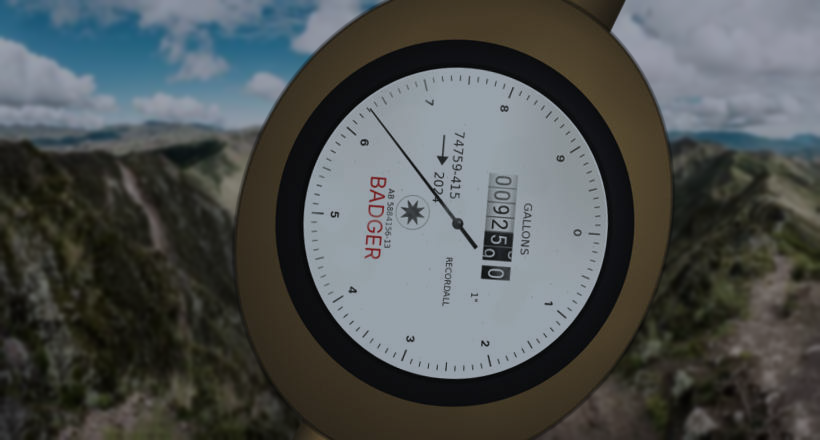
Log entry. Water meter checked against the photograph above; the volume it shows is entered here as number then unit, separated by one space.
92586.3 gal
